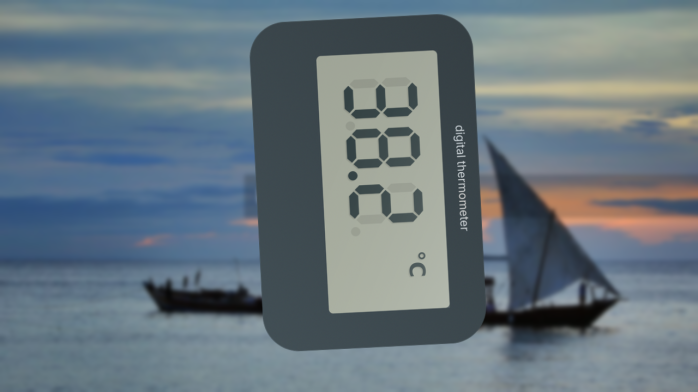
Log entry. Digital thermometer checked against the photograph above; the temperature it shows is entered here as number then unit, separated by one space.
38.2 °C
